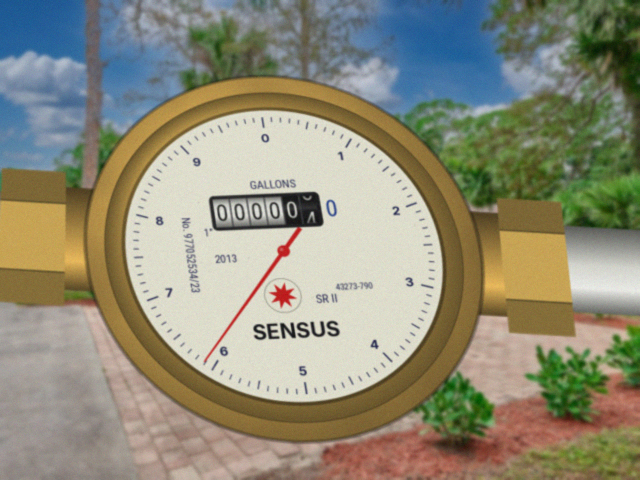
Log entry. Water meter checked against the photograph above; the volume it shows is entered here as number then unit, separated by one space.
36.1 gal
